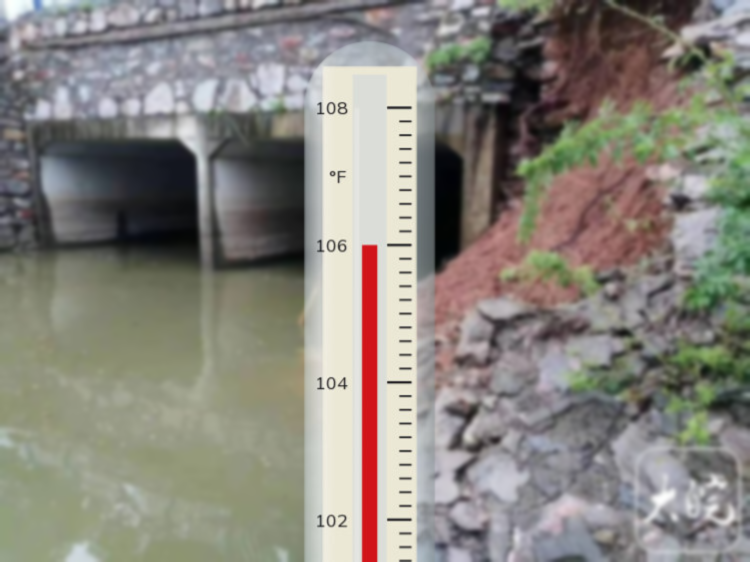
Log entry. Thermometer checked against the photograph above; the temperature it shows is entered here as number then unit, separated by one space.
106 °F
